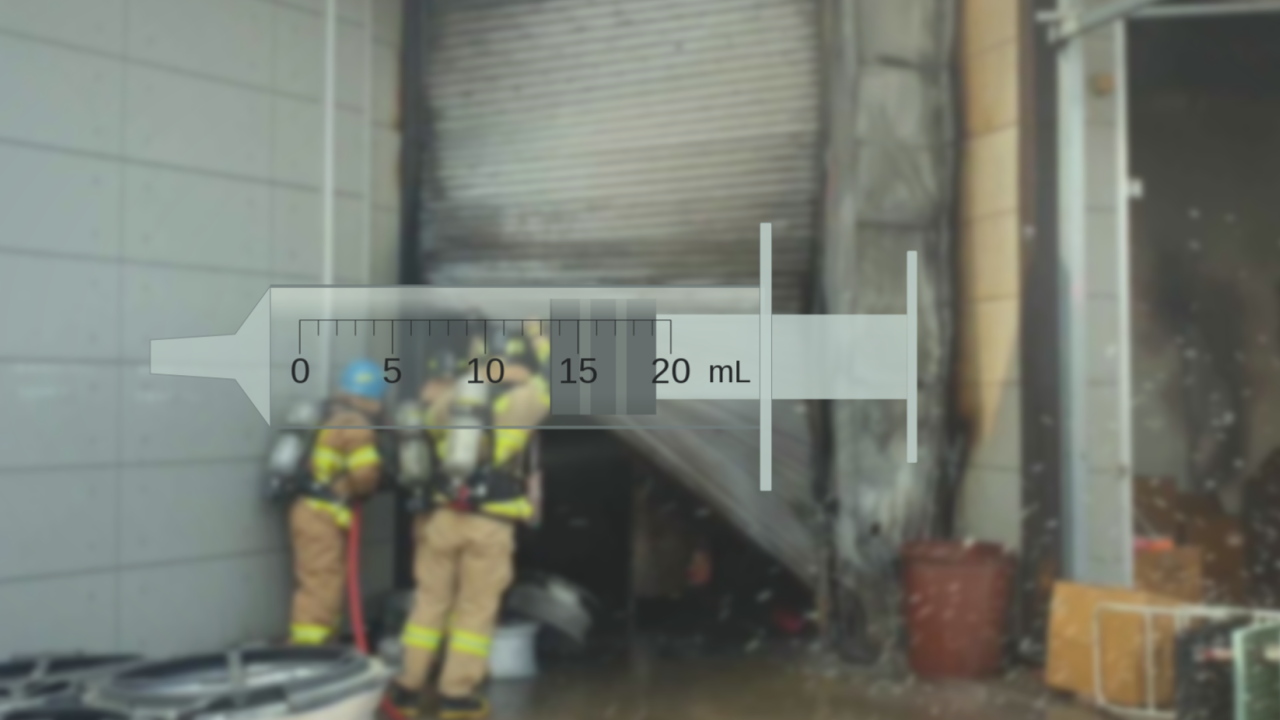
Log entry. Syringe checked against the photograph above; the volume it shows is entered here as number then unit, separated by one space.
13.5 mL
